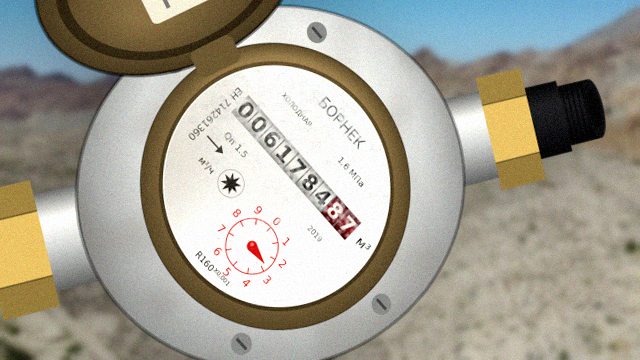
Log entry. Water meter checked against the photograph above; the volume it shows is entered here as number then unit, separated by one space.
61784.872 m³
